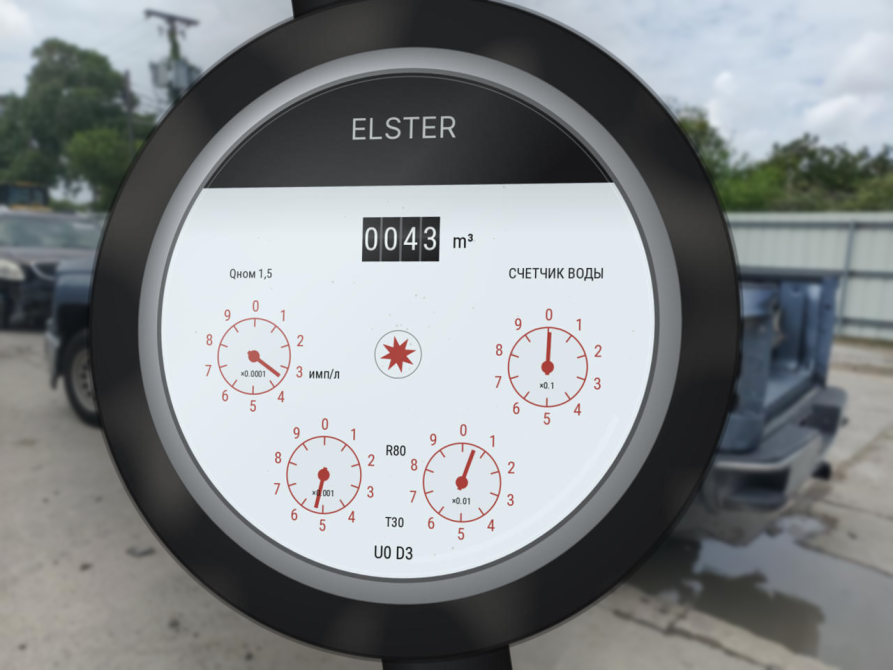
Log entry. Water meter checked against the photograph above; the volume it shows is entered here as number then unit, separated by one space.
43.0053 m³
